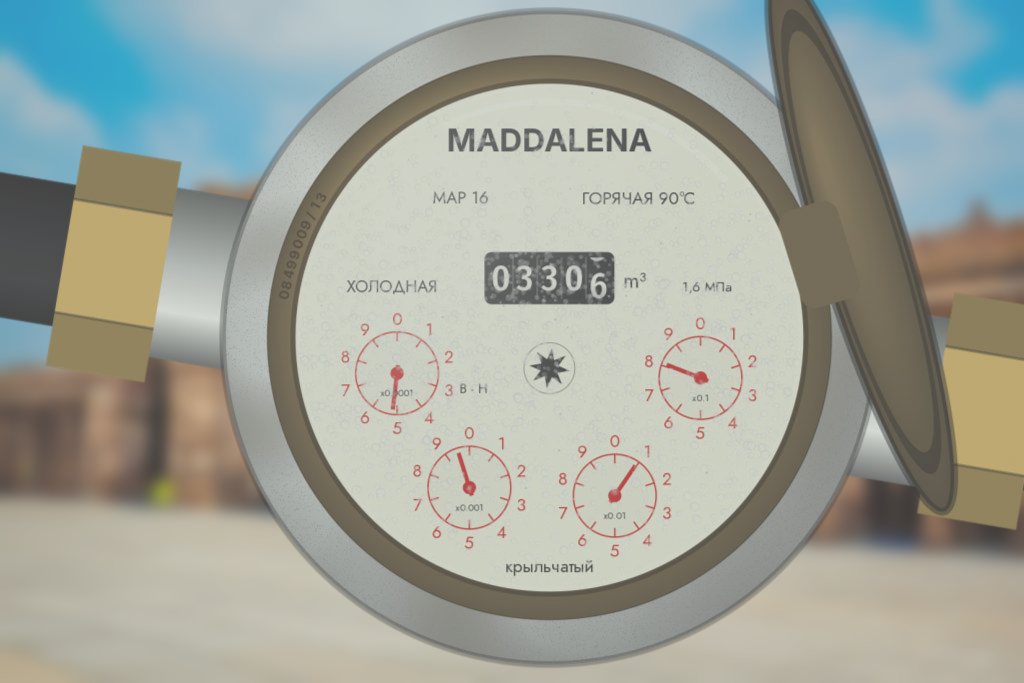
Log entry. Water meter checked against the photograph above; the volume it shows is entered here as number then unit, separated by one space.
3305.8095 m³
